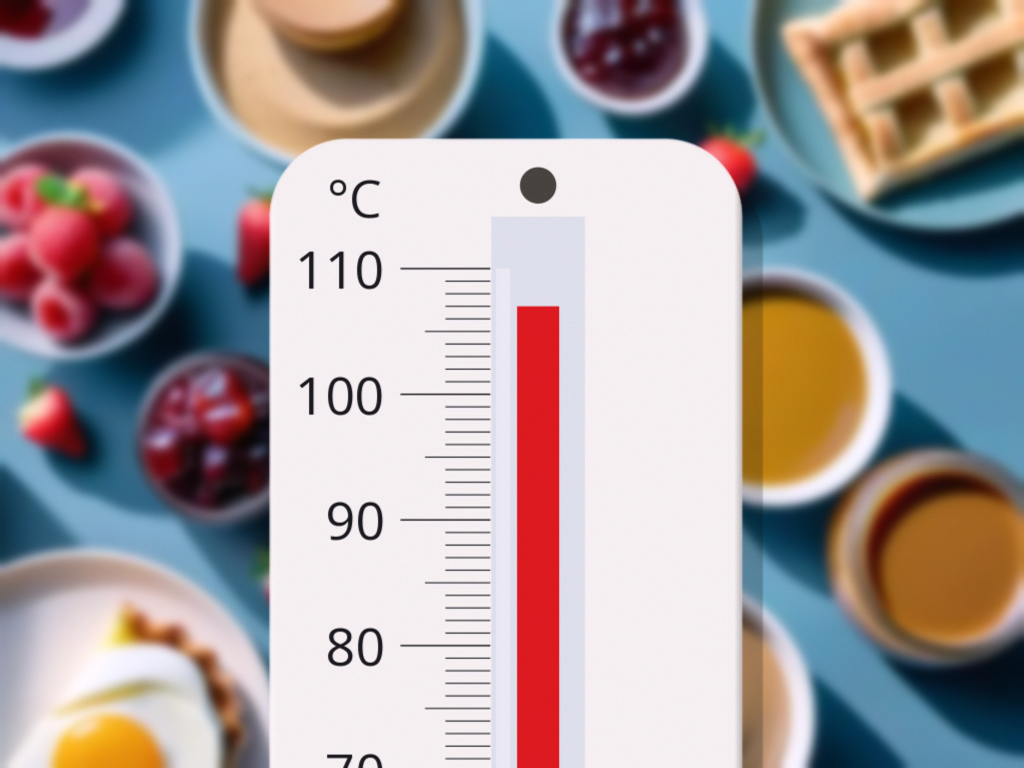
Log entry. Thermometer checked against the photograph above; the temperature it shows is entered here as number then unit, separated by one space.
107 °C
